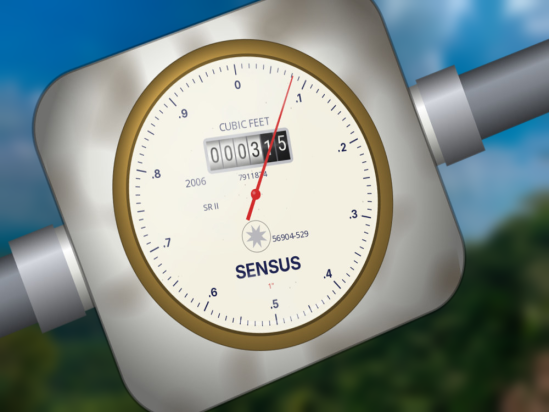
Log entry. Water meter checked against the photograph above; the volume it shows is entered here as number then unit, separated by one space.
315.08 ft³
